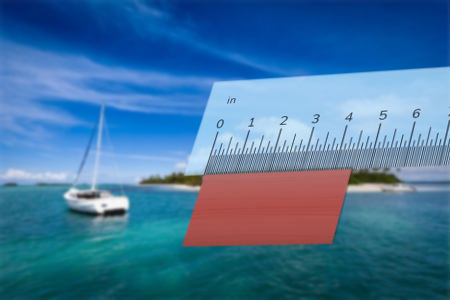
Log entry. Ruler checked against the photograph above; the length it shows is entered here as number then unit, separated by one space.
4.5 in
